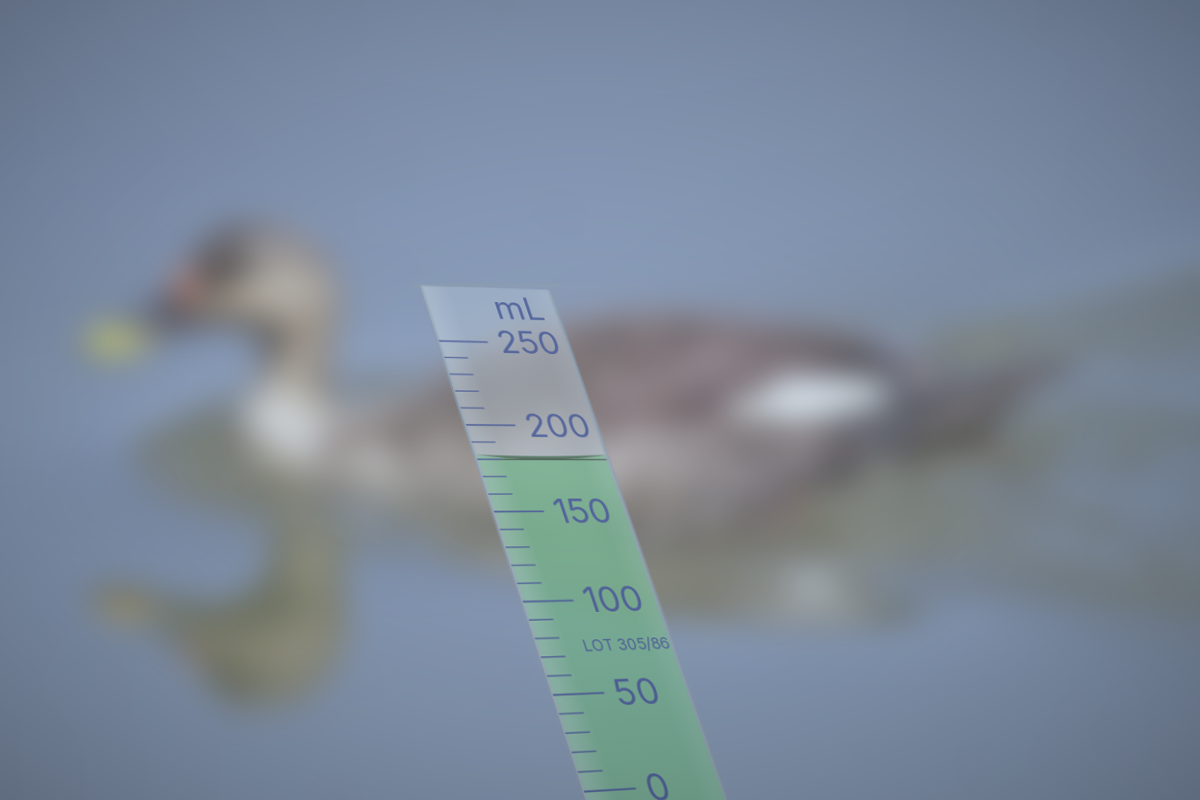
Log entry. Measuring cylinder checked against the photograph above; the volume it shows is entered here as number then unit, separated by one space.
180 mL
